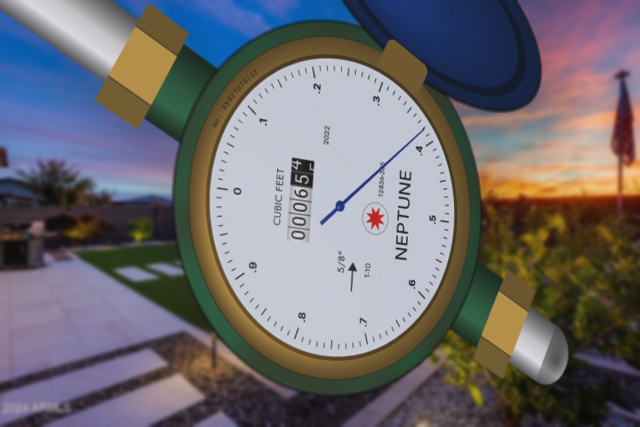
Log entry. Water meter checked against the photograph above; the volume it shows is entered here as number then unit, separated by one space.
654.38 ft³
